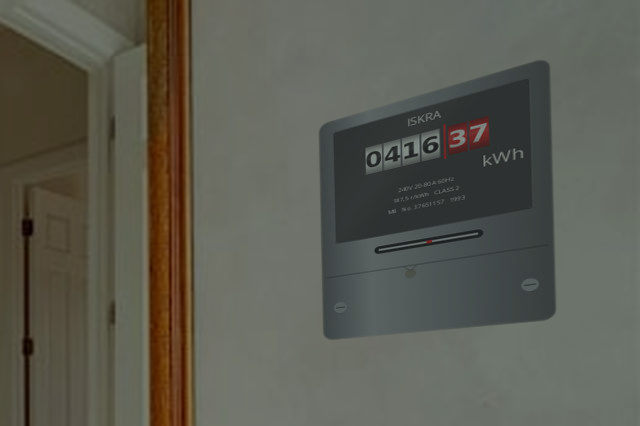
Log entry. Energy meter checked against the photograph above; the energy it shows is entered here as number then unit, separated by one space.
416.37 kWh
